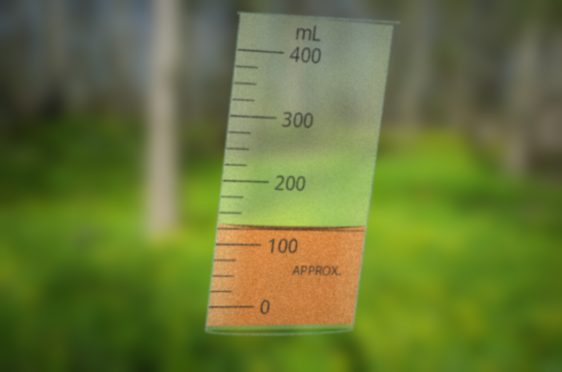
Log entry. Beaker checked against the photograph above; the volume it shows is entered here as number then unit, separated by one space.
125 mL
